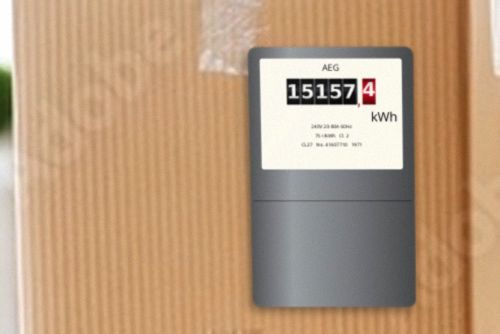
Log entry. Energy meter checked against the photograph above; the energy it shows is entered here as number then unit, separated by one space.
15157.4 kWh
